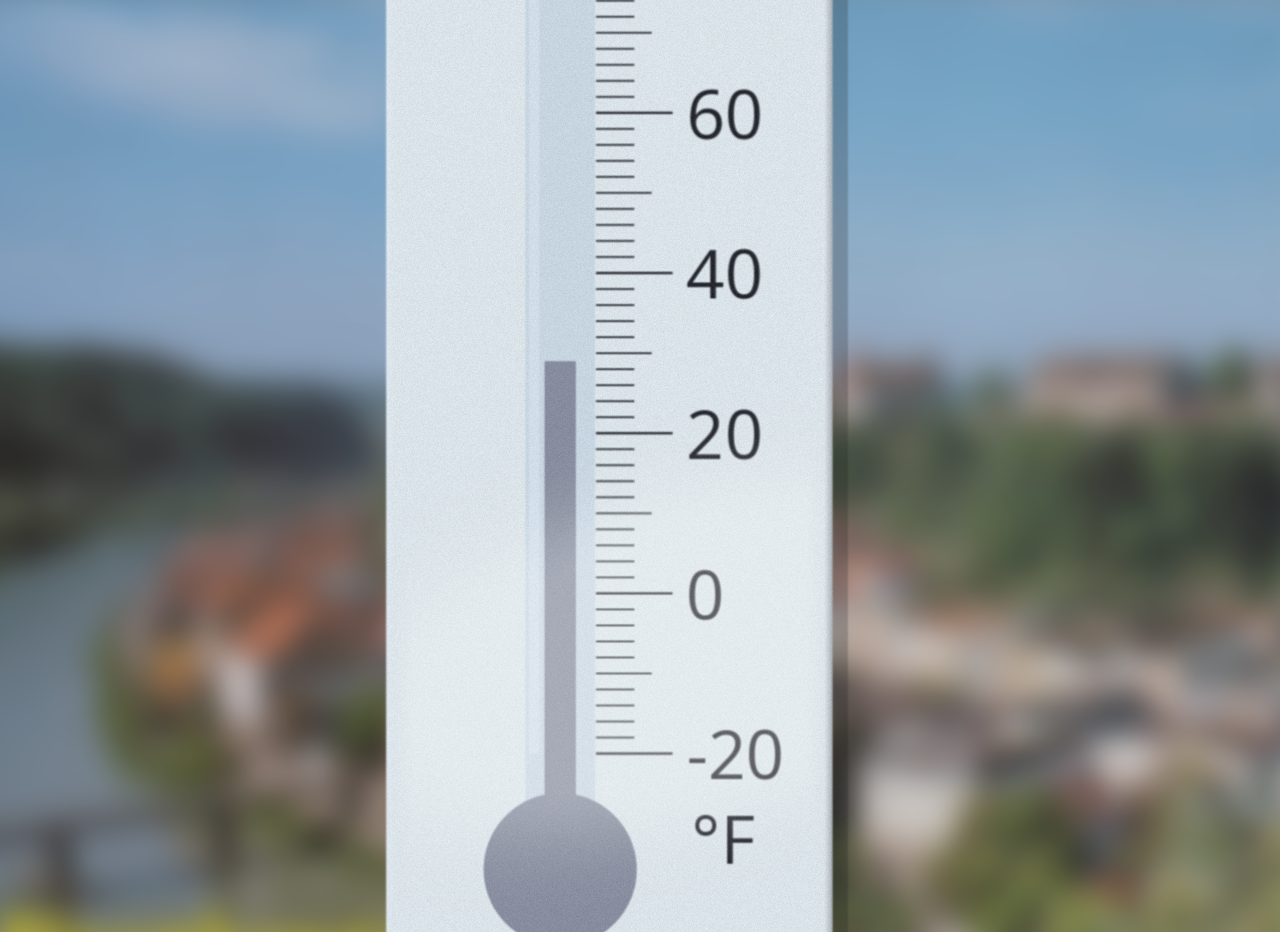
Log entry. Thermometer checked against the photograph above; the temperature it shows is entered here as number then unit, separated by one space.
29 °F
